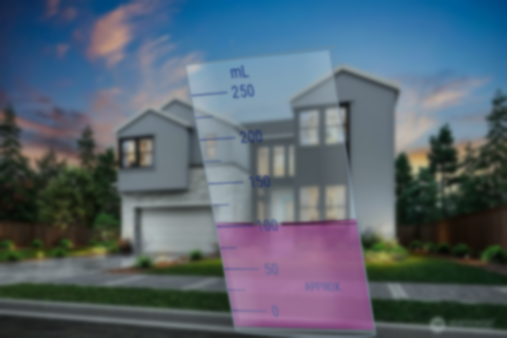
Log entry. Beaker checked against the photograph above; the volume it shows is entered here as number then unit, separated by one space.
100 mL
